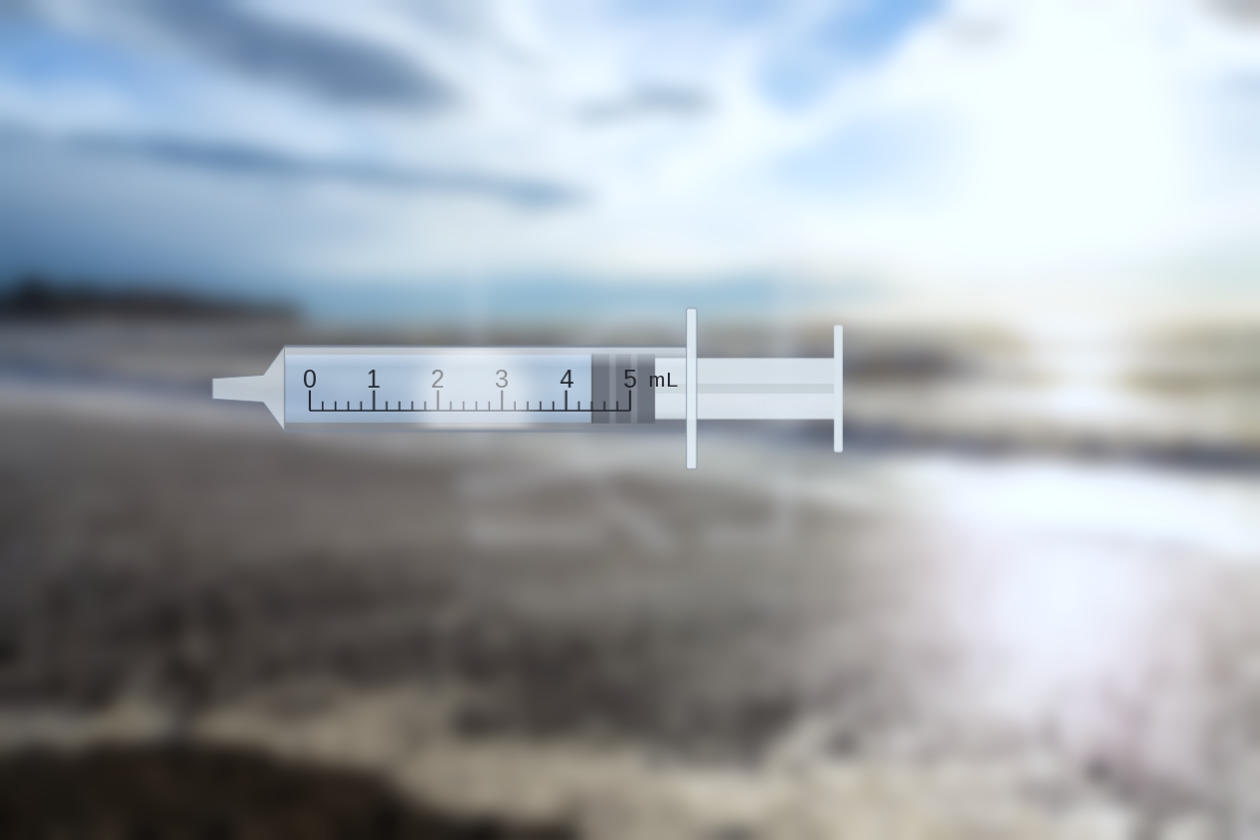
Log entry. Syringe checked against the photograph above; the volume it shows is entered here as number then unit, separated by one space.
4.4 mL
